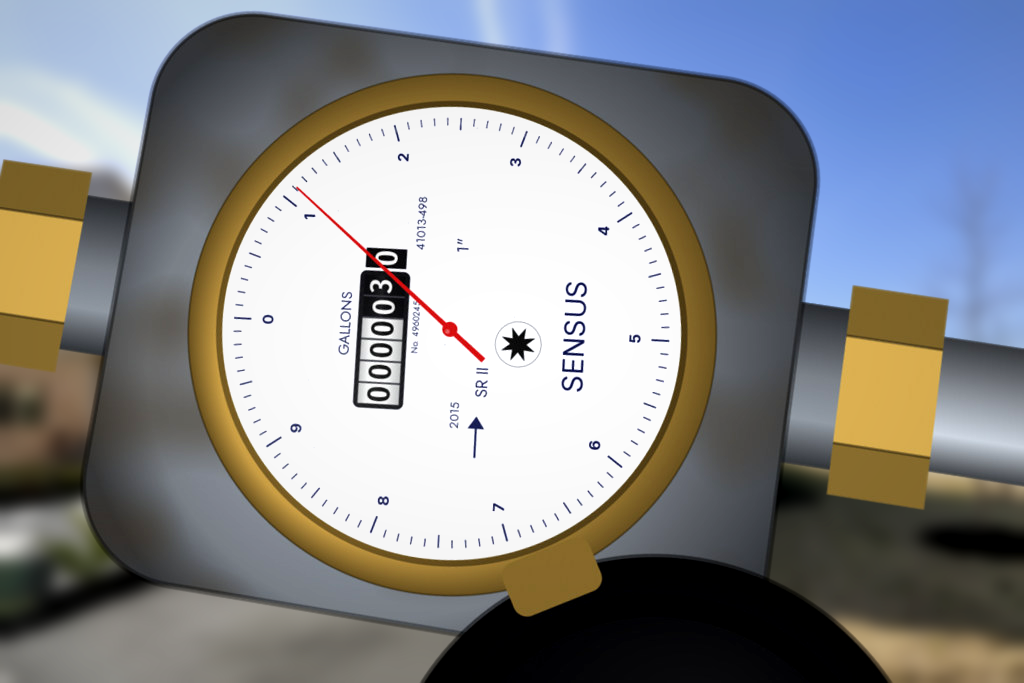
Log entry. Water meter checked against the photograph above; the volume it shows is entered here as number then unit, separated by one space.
31.1 gal
